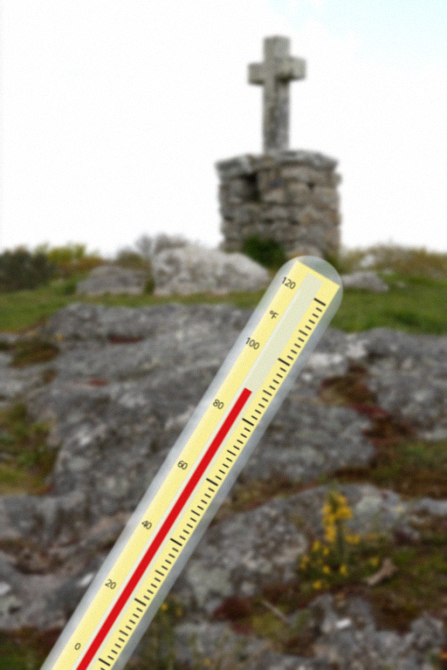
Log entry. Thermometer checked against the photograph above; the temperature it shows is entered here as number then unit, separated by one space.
88 °F
